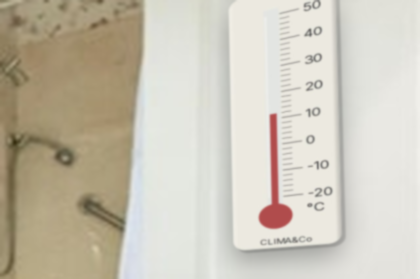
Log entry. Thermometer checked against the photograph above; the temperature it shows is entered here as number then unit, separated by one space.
12 °C
